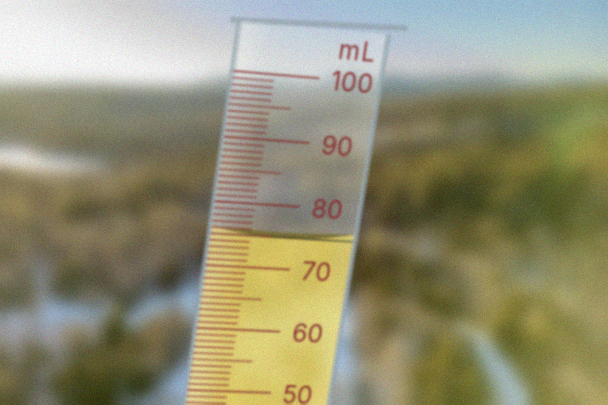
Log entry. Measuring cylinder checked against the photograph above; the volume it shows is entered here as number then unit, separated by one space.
75 mL
